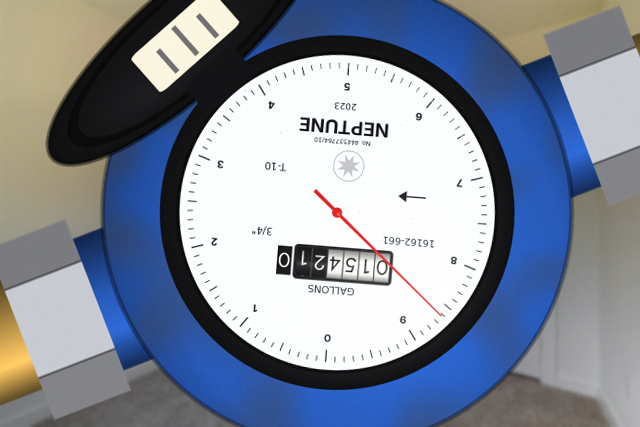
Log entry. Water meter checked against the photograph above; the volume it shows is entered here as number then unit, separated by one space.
154208.6 gal
